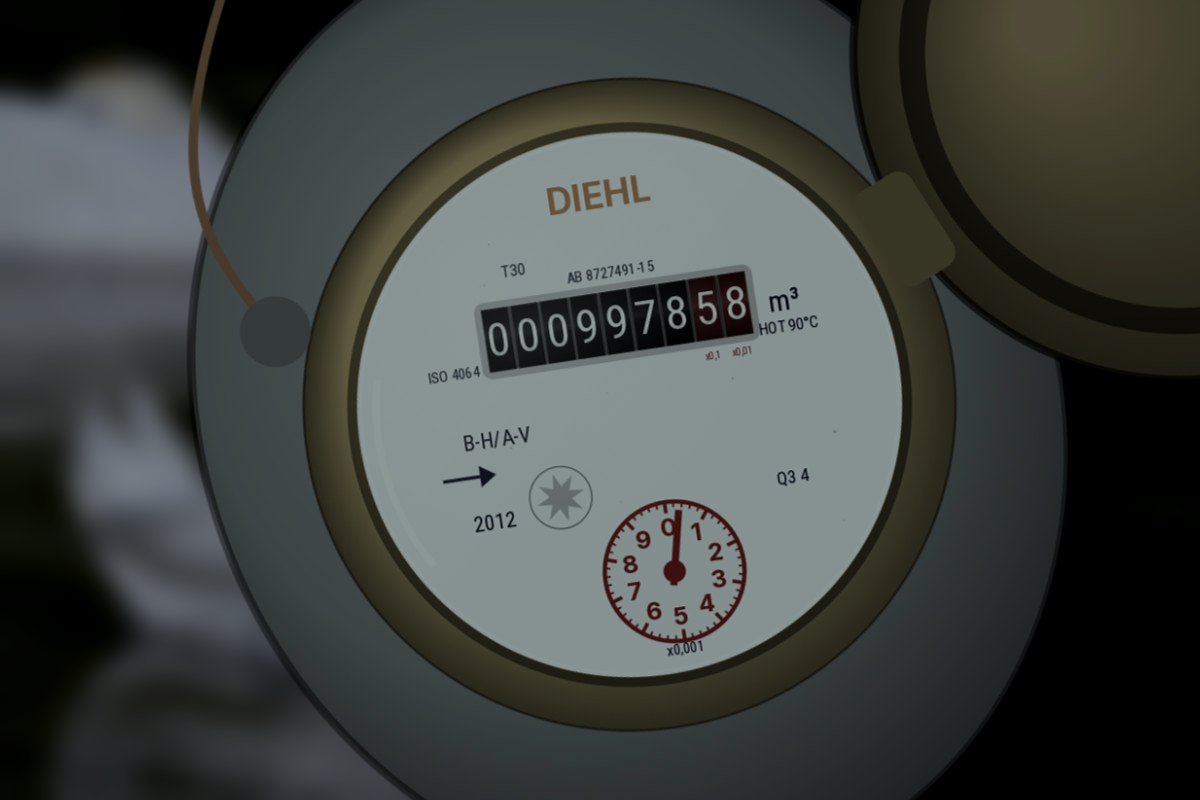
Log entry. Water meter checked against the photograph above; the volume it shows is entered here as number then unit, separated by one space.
9978.580 m³
